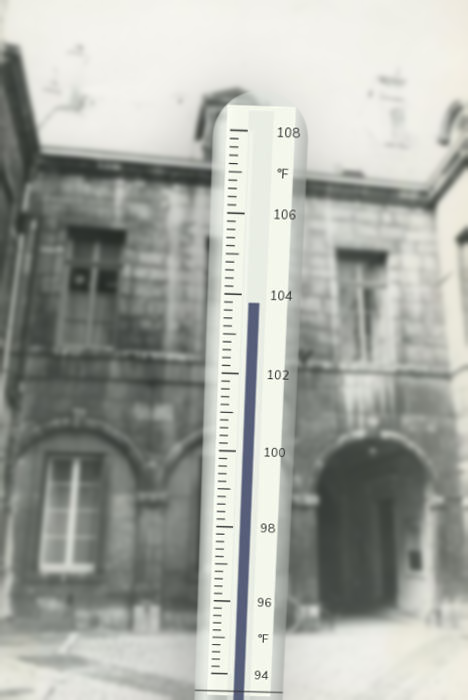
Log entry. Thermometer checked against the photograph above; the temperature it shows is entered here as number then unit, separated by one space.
103.8 °F
